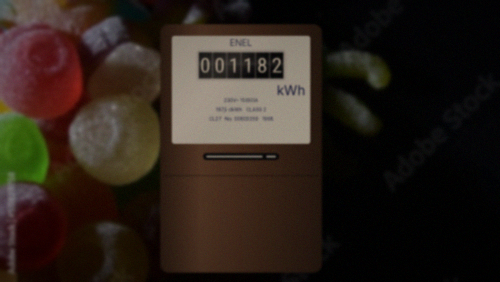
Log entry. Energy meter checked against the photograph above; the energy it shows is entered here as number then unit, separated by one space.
1182 kWh
